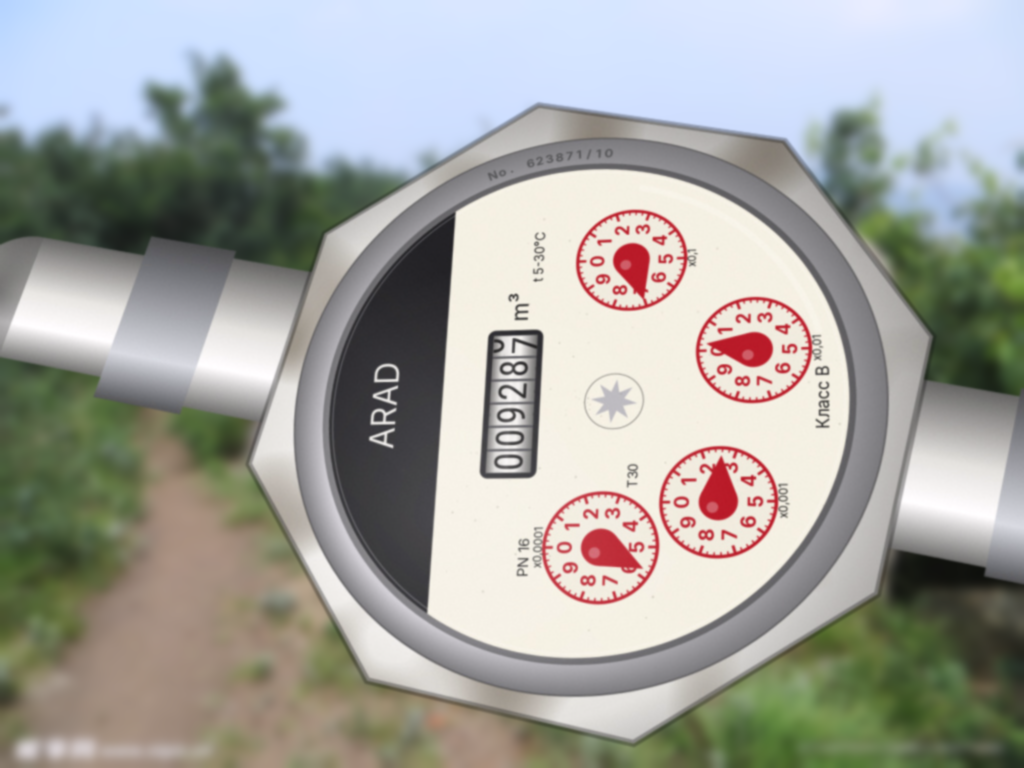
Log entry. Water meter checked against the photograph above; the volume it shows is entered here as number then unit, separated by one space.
9286.7025 m³
